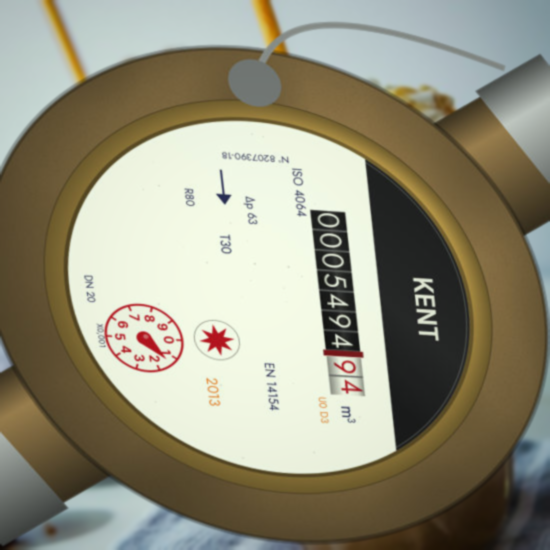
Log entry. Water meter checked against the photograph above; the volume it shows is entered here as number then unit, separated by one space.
5494.941 m³
